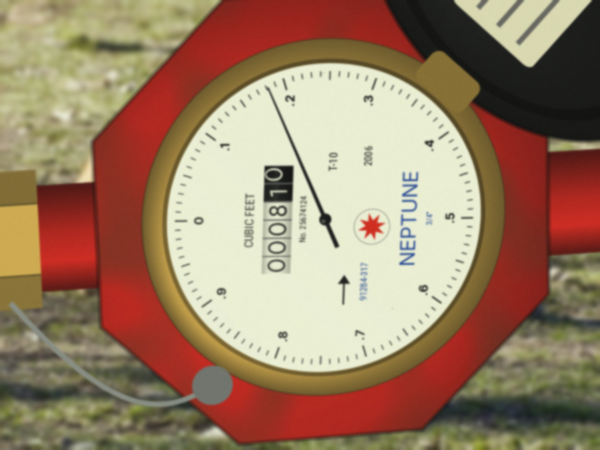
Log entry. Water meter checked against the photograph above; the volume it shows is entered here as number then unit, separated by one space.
810.18 ft³
